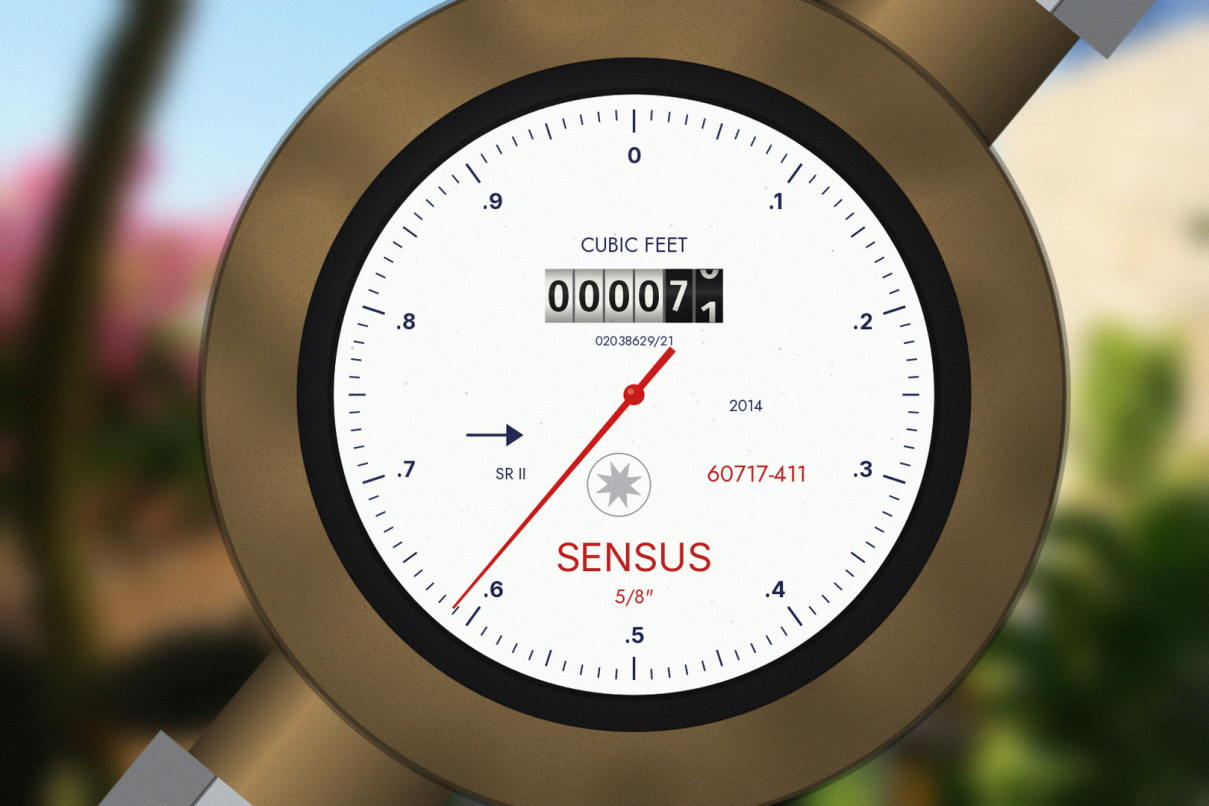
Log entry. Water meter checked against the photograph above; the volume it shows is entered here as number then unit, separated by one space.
70.61 ft³
